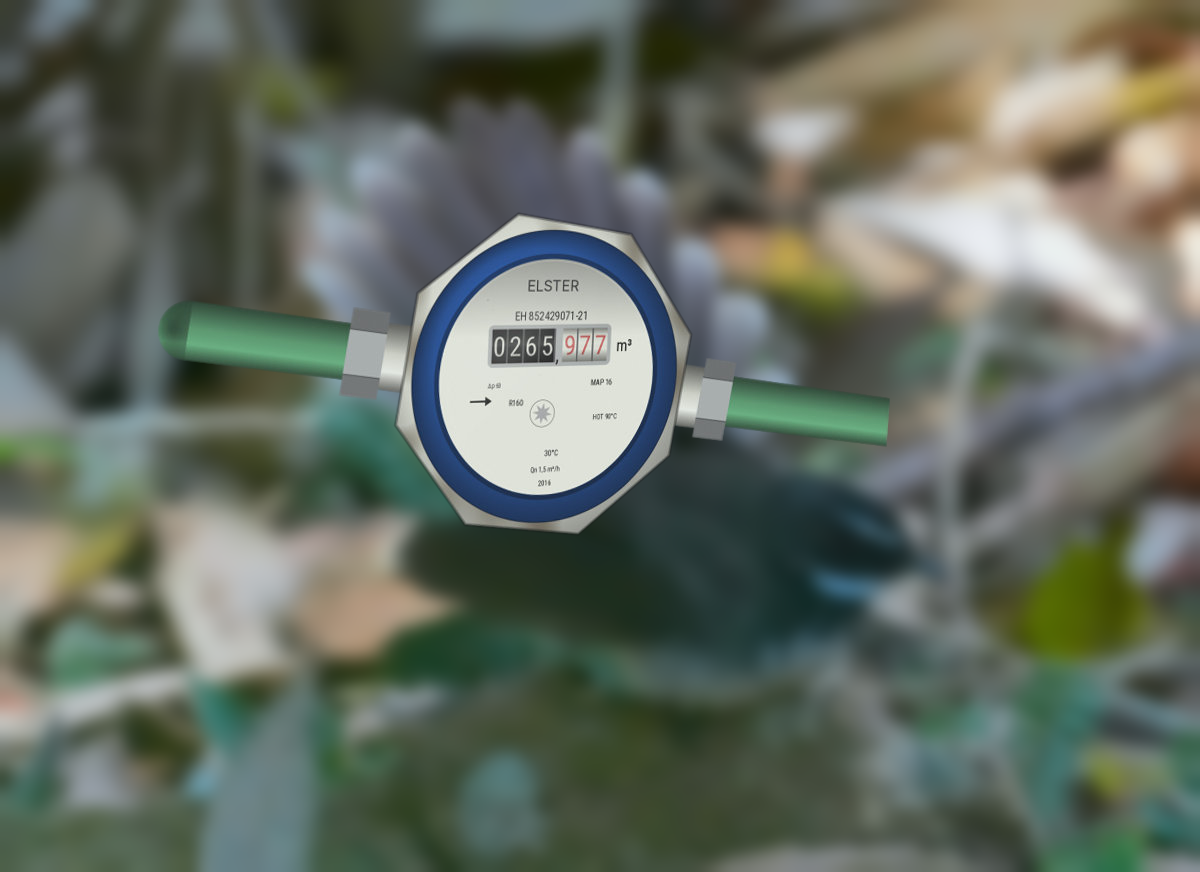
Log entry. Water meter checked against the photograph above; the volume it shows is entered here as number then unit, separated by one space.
265.977 m³
